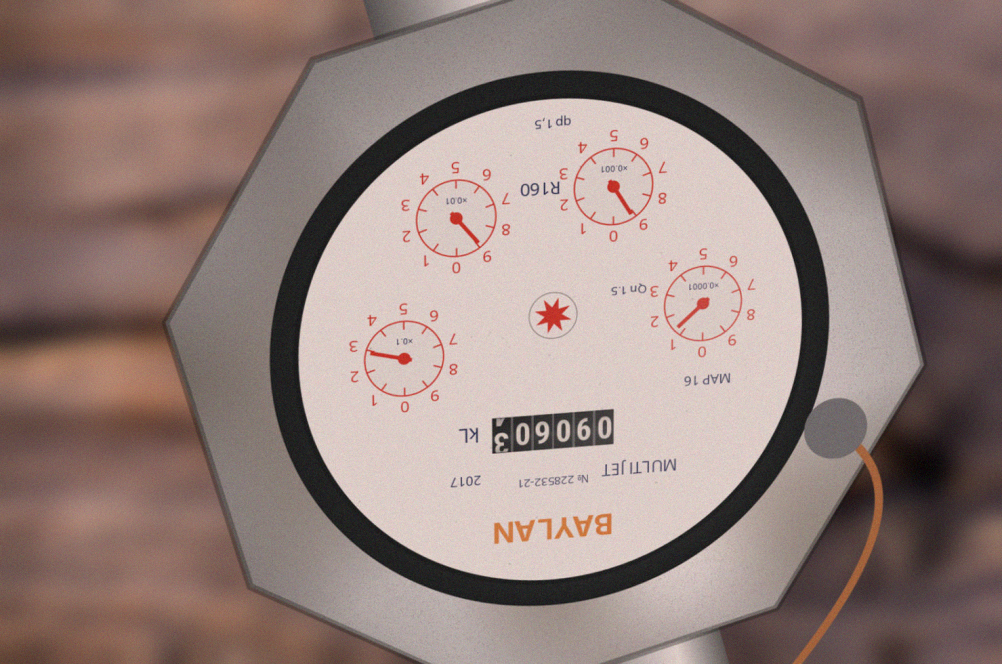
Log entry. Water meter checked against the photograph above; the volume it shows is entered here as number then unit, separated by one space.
90603.2891 kL
